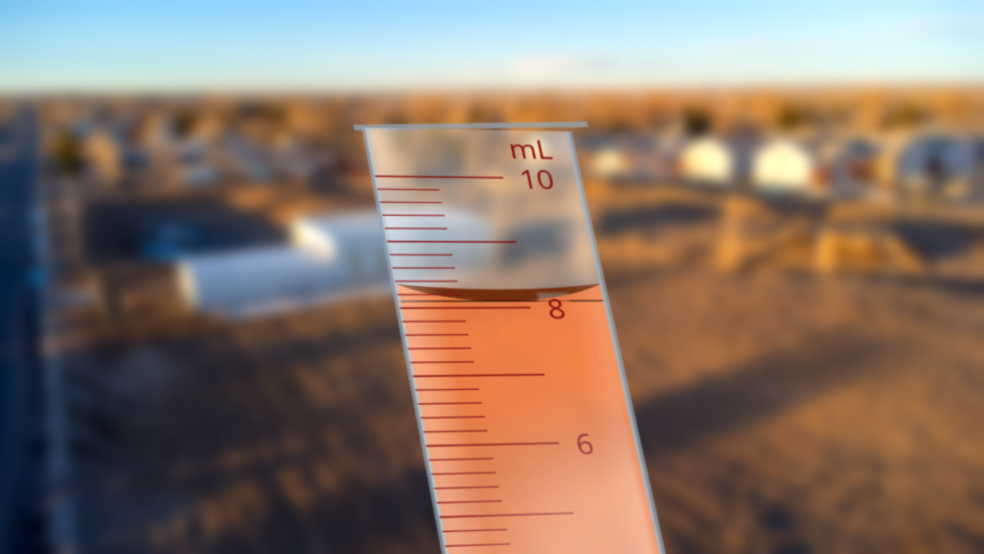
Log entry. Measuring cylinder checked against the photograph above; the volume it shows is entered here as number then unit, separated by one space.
8.1 mL
